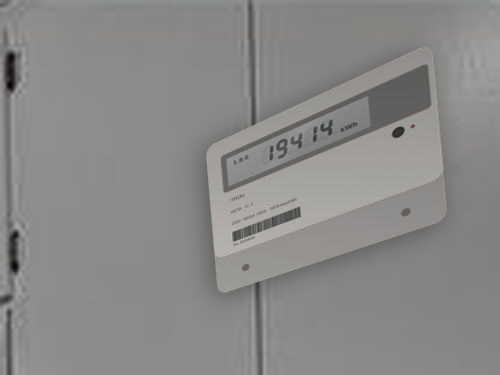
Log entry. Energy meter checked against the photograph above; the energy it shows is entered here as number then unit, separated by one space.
19414 kWh
